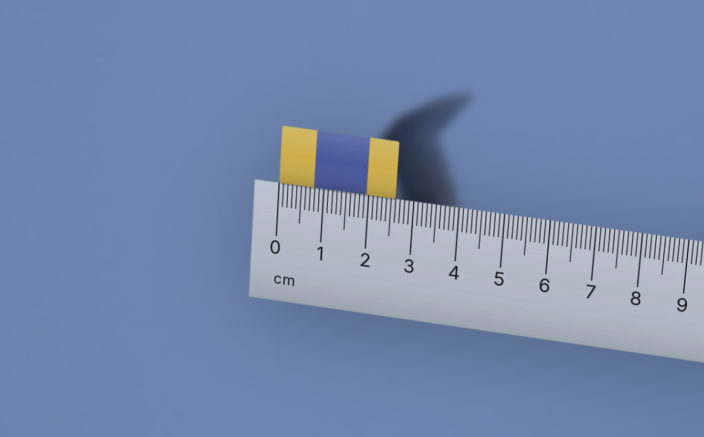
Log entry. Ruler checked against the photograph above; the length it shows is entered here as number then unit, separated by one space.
2.6 cm
